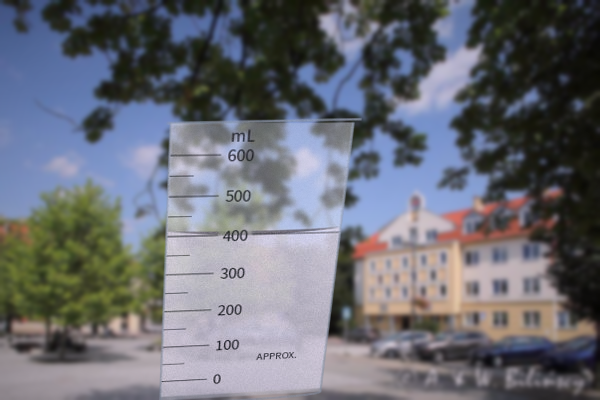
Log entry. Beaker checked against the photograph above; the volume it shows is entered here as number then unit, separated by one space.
400 mL
